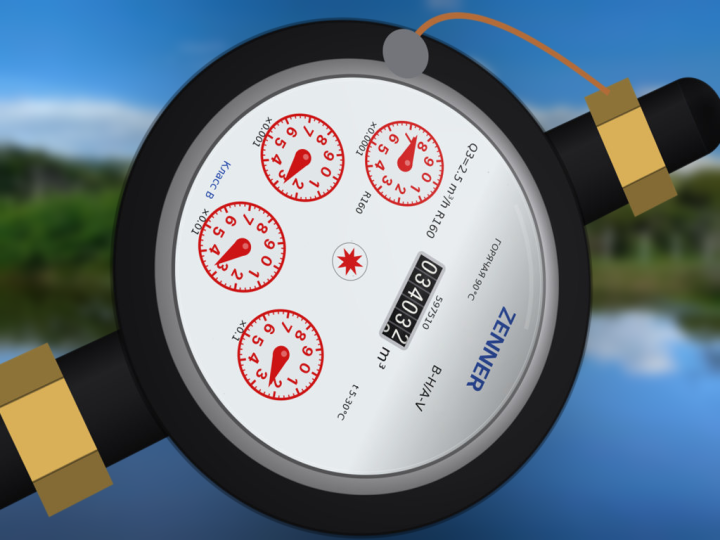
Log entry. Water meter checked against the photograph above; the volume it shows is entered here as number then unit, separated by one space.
34032.2327 m³
